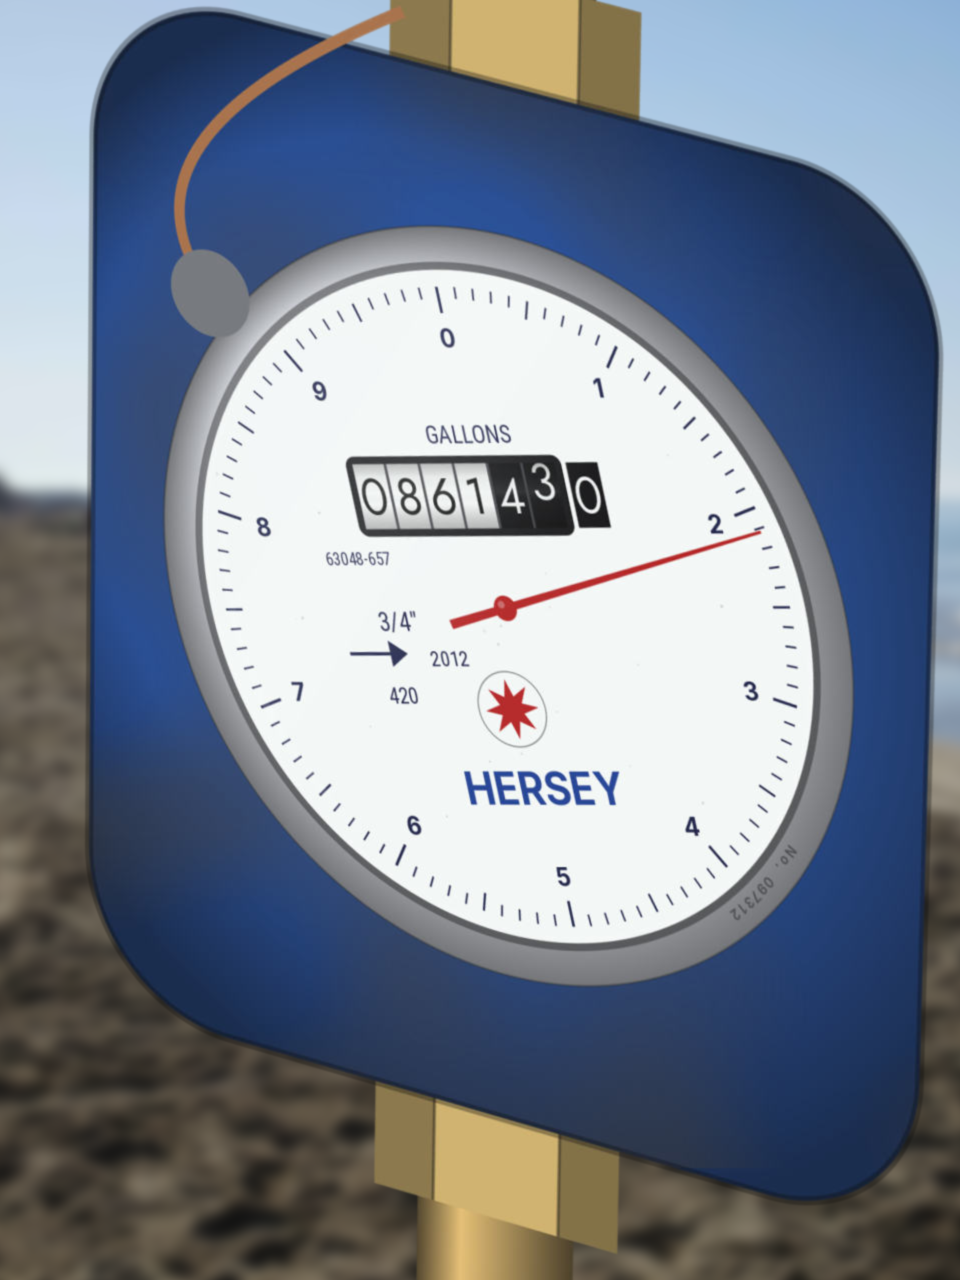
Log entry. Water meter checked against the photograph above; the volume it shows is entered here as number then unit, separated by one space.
861432.1 gal
